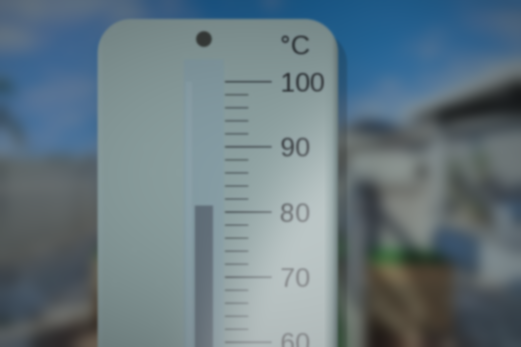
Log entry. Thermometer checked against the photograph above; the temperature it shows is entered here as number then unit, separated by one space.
81 °C
